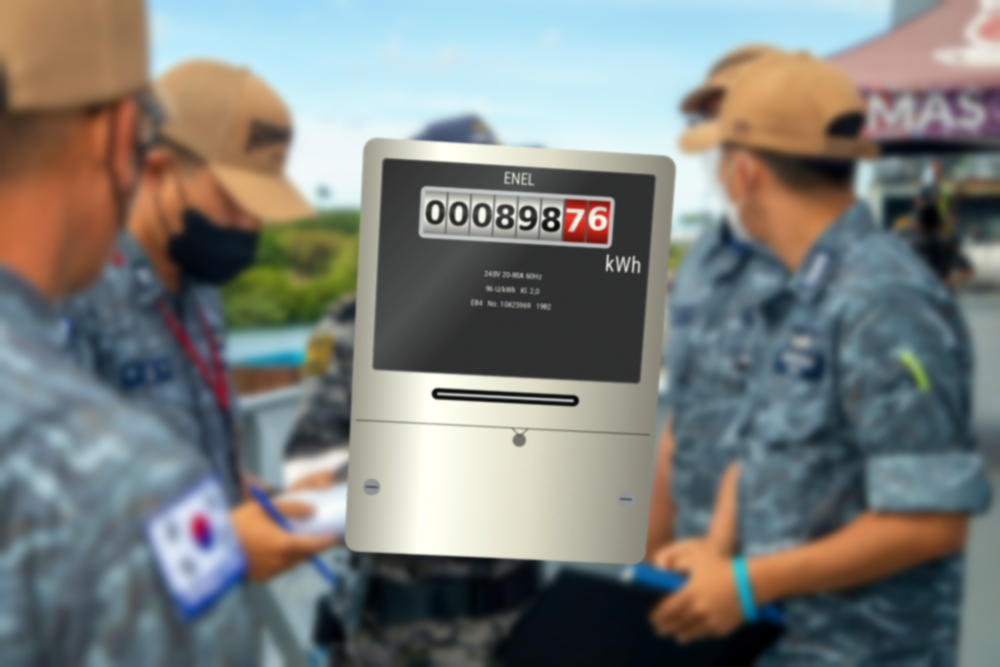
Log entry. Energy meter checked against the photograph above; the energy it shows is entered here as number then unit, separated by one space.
898.76 kWh
